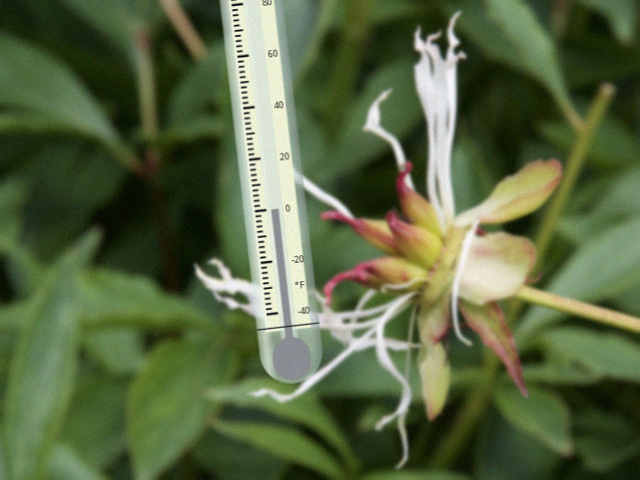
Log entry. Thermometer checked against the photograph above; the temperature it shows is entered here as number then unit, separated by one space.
0 °F
